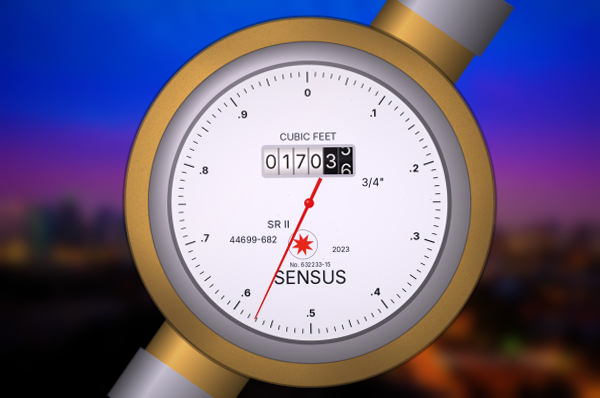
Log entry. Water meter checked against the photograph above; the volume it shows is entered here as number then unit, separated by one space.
17035.57 ft³
